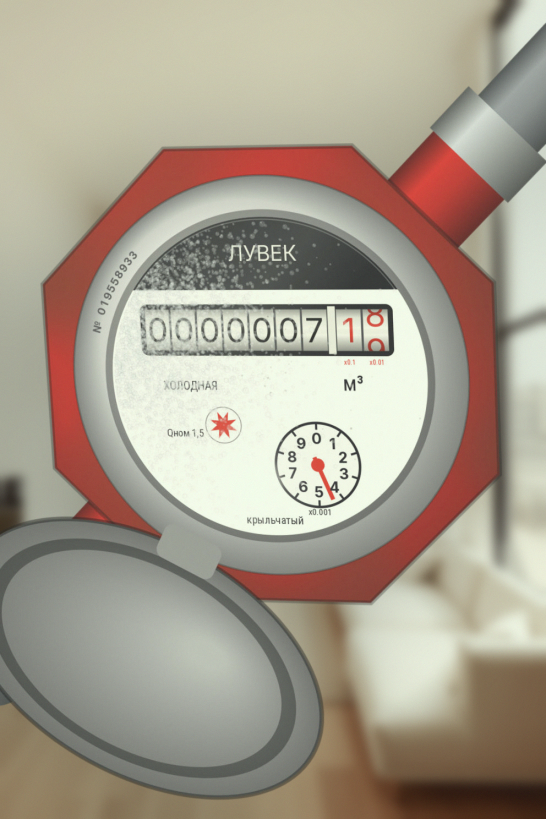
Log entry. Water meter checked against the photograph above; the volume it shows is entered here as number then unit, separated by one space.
7.184 m³
